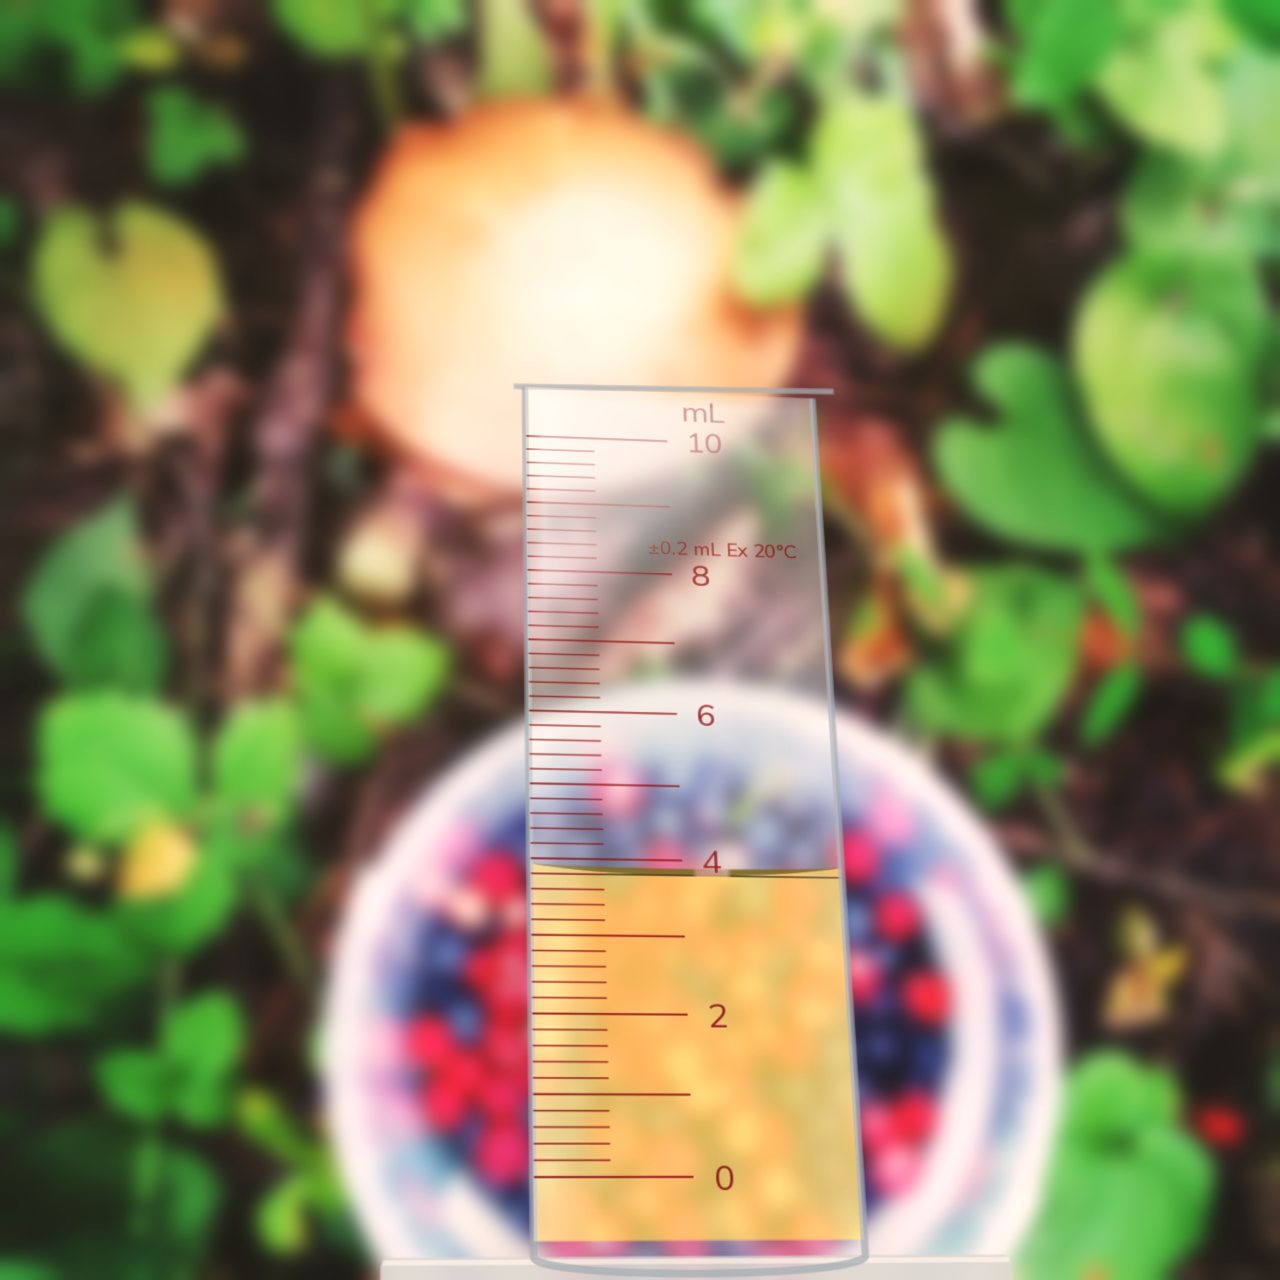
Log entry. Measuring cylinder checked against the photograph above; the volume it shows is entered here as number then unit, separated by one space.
3.8 mL
